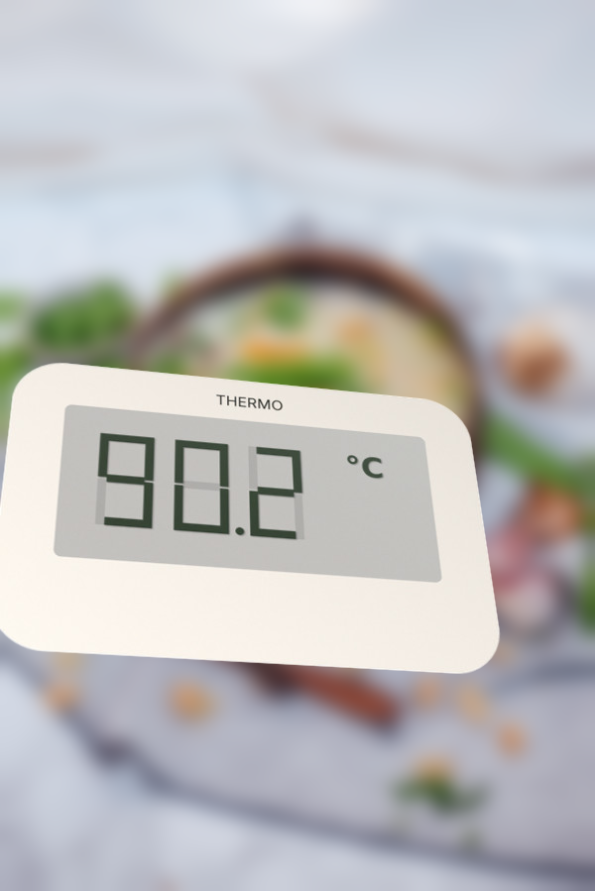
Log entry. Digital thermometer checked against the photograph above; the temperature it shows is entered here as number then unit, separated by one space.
90.2 °C
